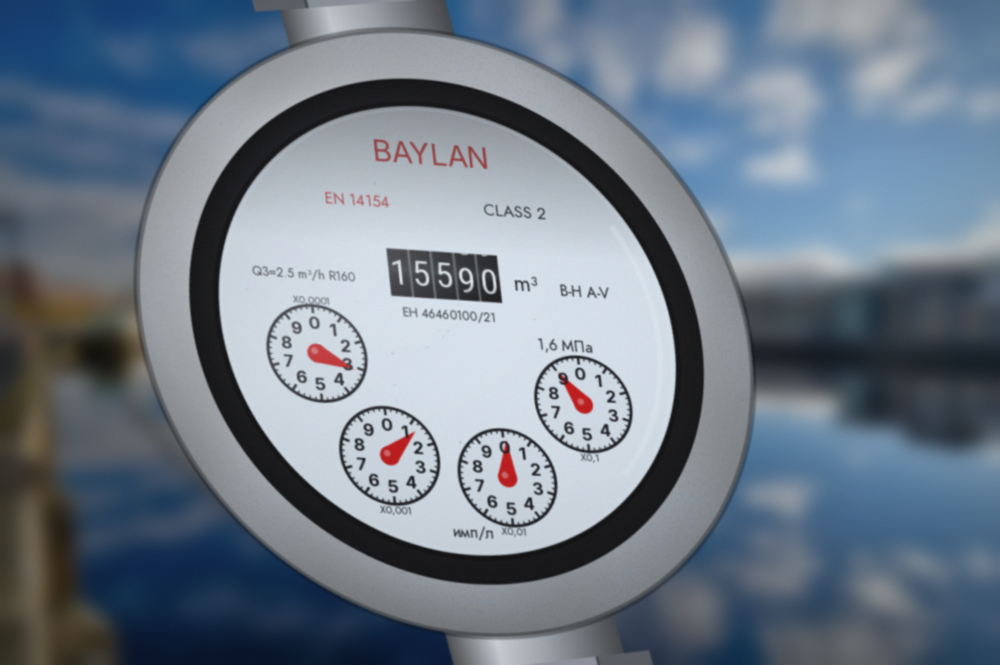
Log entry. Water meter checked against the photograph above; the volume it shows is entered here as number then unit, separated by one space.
15589.9013 m³
